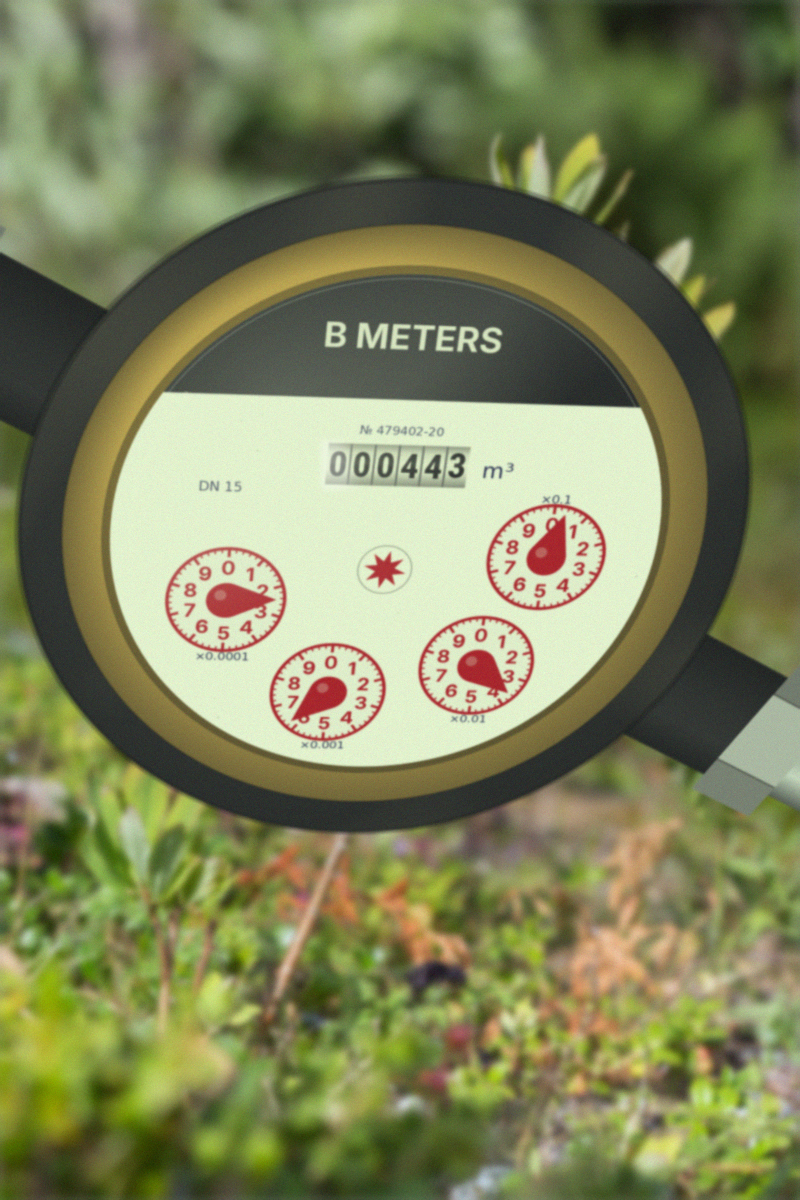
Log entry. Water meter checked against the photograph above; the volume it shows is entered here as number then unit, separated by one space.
443.0362 m³
